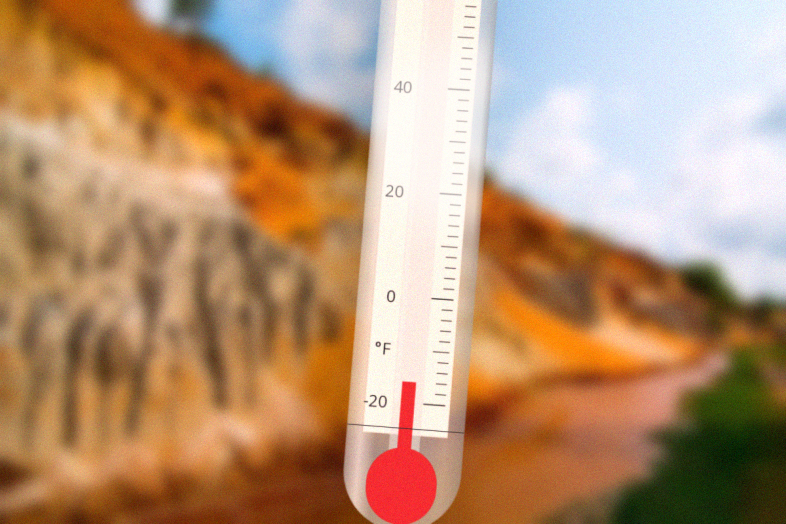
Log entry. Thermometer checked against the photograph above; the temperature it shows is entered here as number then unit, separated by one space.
-16 °F
